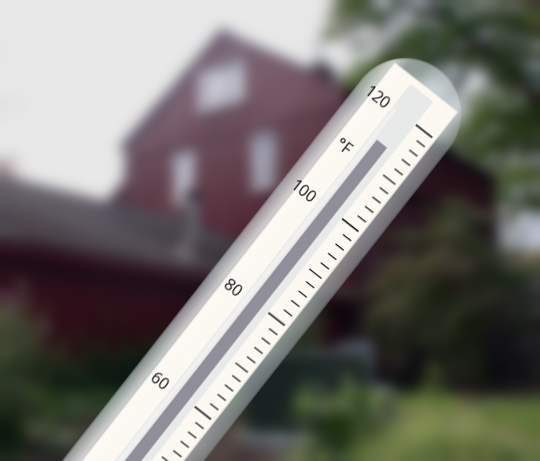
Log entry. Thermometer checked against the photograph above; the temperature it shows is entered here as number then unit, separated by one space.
114 °F
